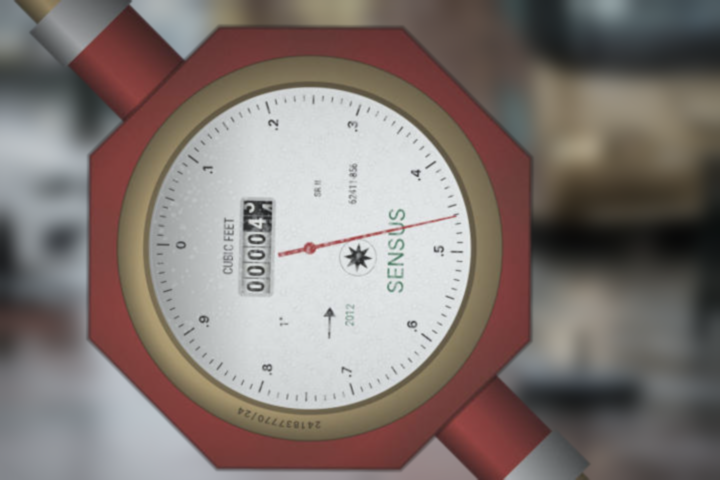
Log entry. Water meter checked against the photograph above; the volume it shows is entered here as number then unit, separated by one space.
43.46 ft³
